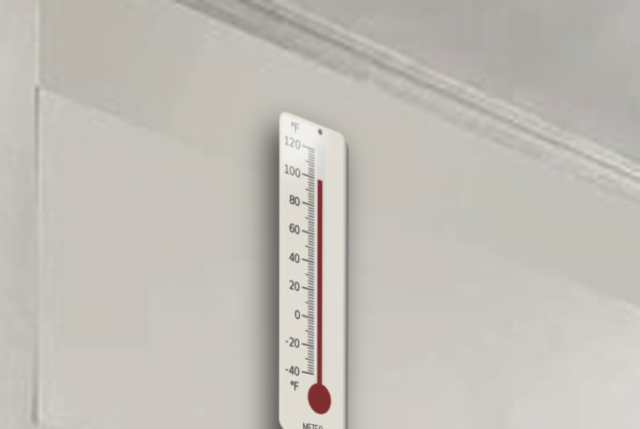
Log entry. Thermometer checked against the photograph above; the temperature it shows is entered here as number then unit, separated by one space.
100 °F
